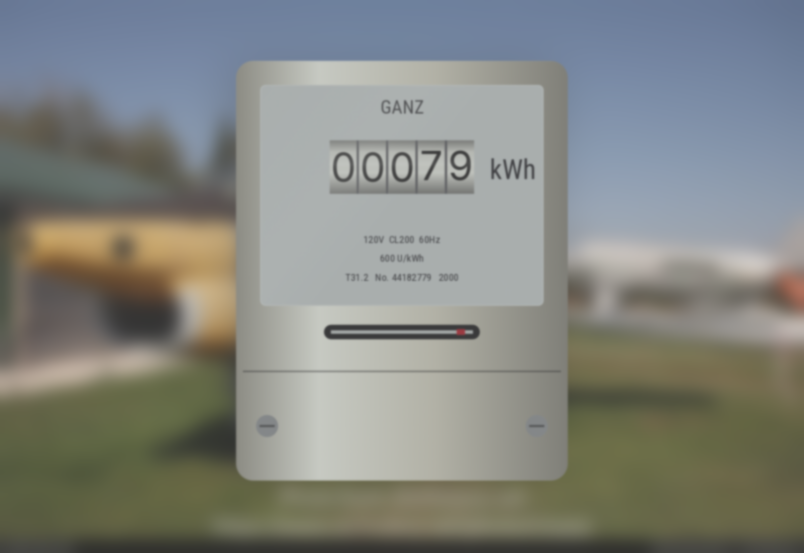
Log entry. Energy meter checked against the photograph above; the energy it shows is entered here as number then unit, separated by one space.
79 kWh
